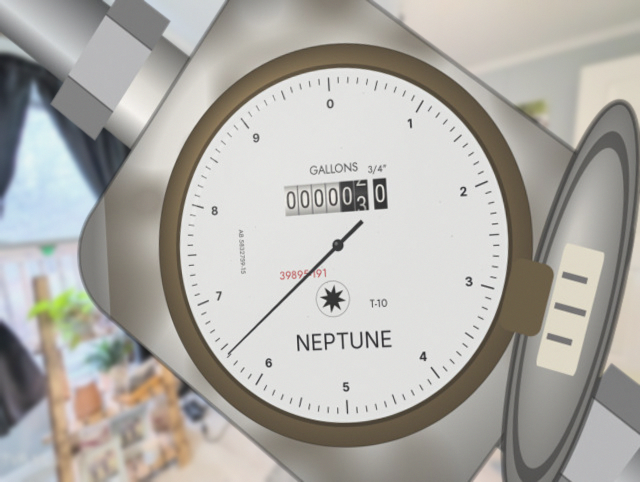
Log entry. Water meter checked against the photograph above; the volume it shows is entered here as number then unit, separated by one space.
26.4 gal
